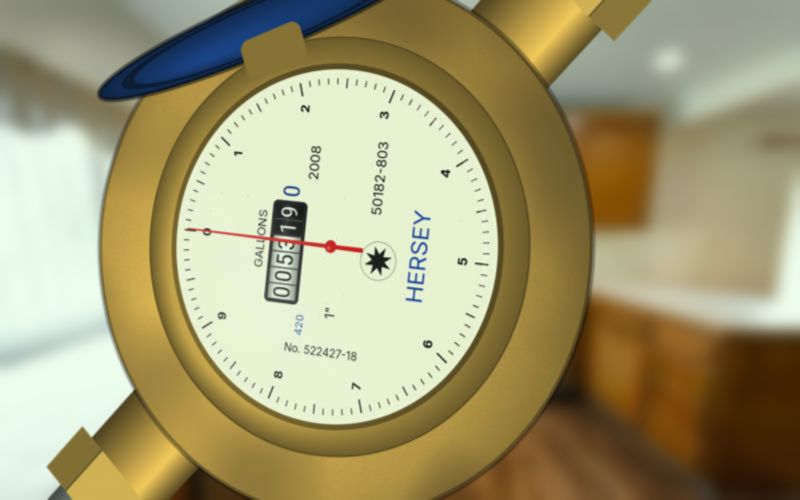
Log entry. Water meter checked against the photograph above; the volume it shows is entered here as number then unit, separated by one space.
53190.0 gal
